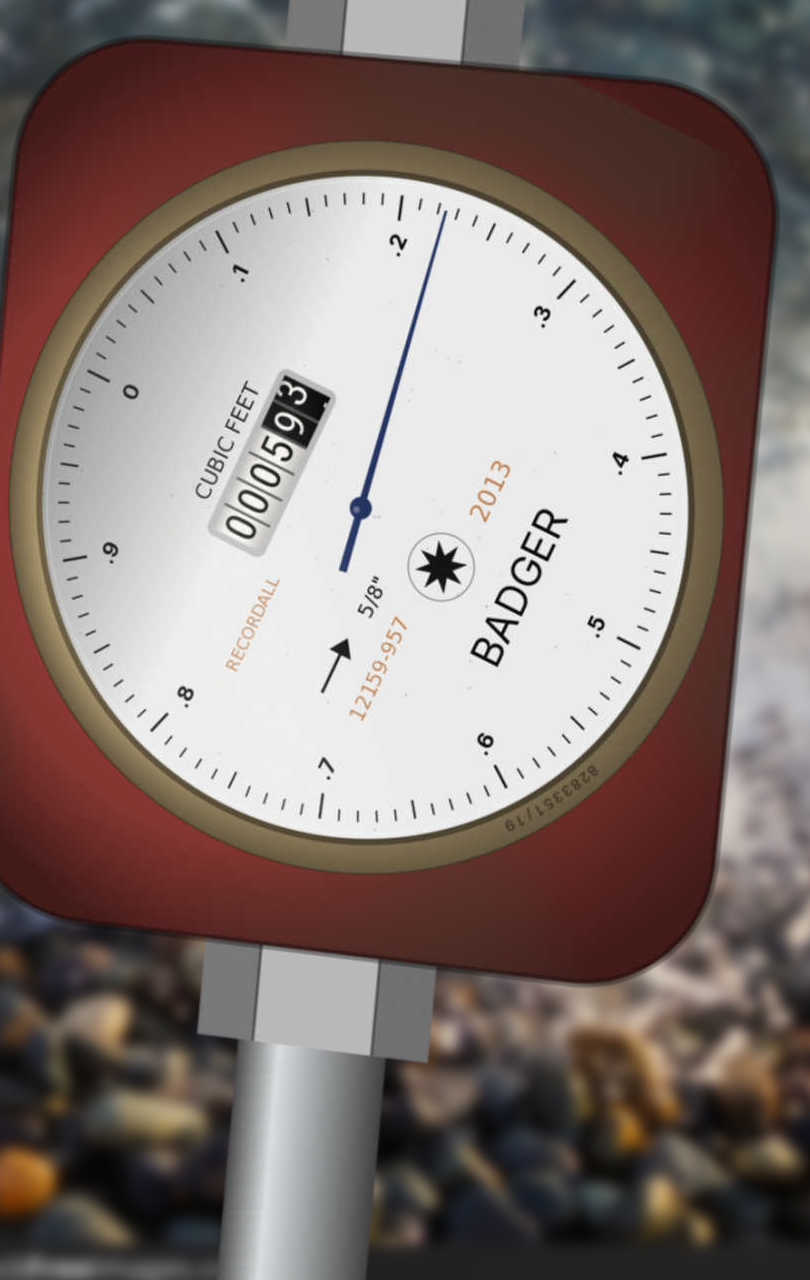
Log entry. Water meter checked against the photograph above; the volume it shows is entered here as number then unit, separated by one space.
593.22 ft³
